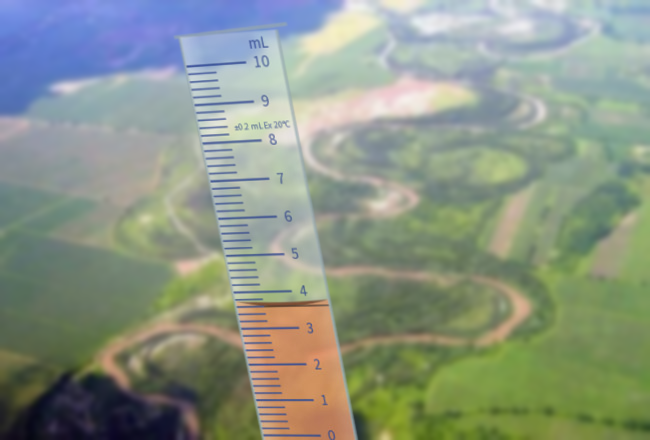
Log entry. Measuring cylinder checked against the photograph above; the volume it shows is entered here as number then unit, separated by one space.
3.6 mL
